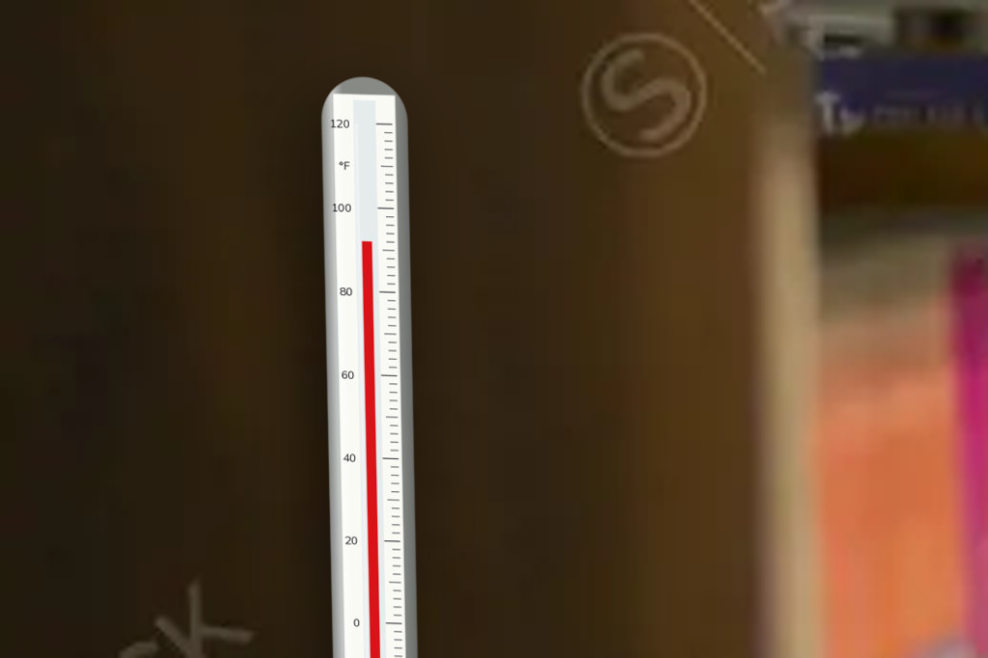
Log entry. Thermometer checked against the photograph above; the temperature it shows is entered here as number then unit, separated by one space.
92 °F
